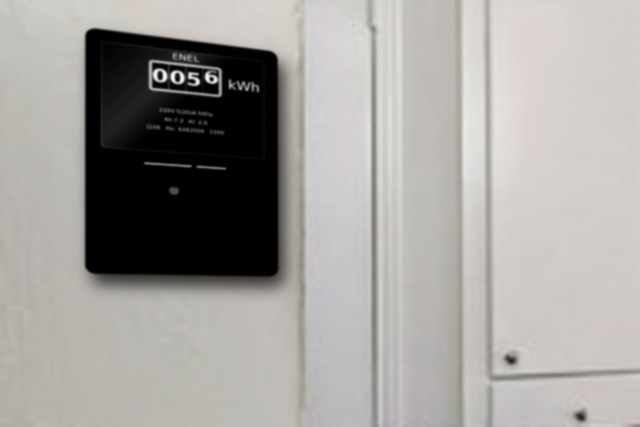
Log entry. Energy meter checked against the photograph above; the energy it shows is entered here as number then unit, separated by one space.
56 kWh
